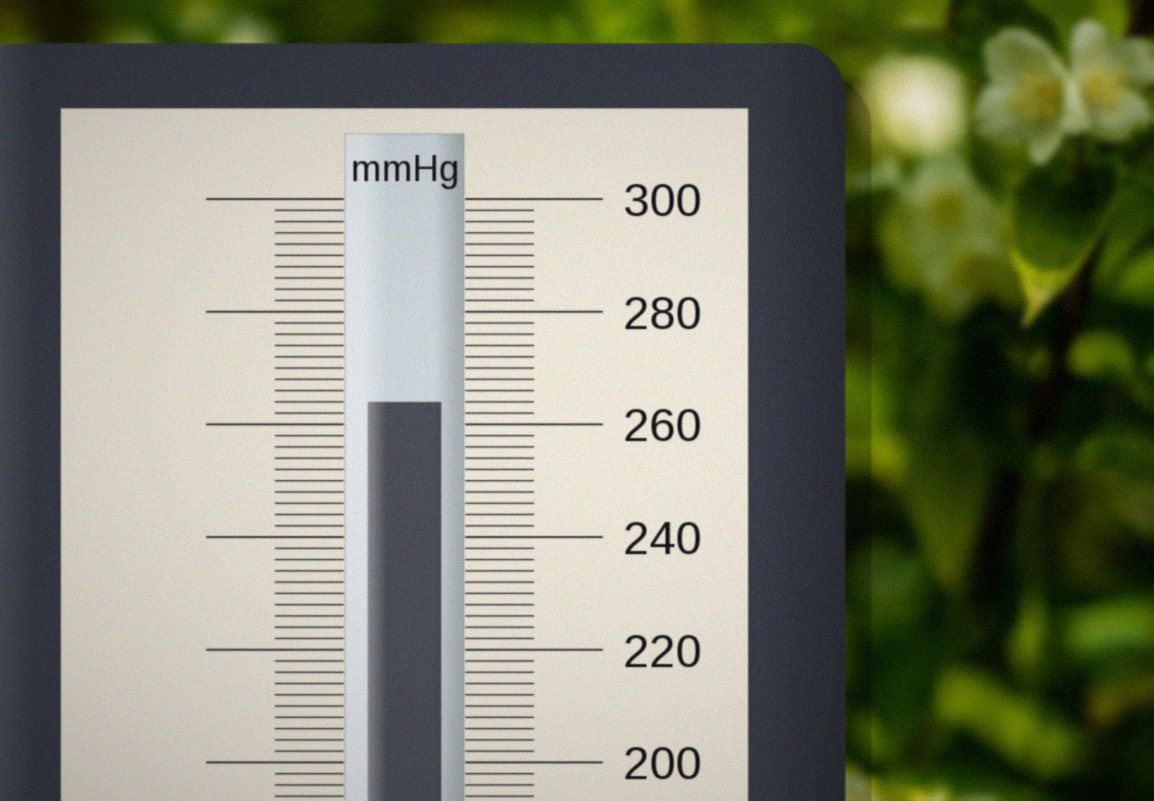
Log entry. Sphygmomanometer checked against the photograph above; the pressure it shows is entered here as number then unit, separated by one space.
264 mmHg
